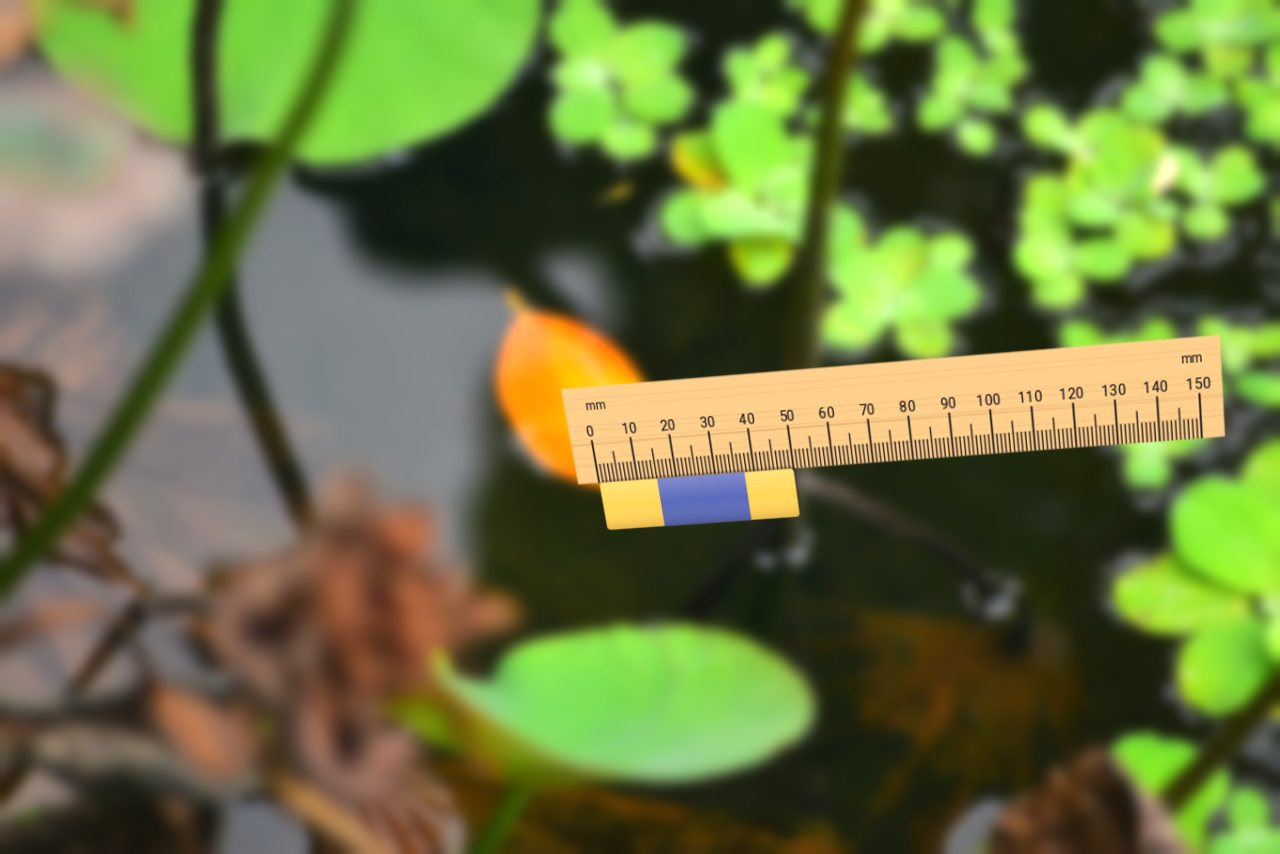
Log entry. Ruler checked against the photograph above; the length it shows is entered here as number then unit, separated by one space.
50 mm
